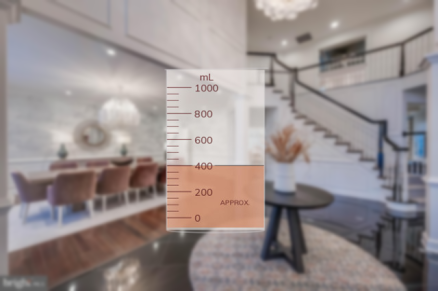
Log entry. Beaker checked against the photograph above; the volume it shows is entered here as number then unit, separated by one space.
400 mL
